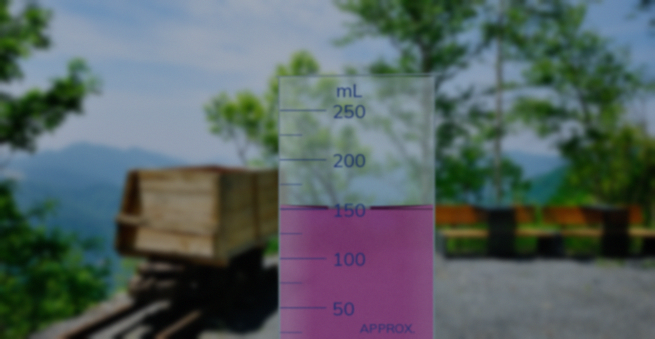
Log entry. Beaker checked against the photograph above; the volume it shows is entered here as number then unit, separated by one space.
150 mL
